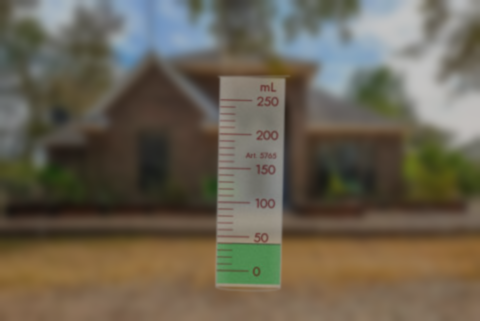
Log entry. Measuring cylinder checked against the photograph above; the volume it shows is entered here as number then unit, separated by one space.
40 mL
